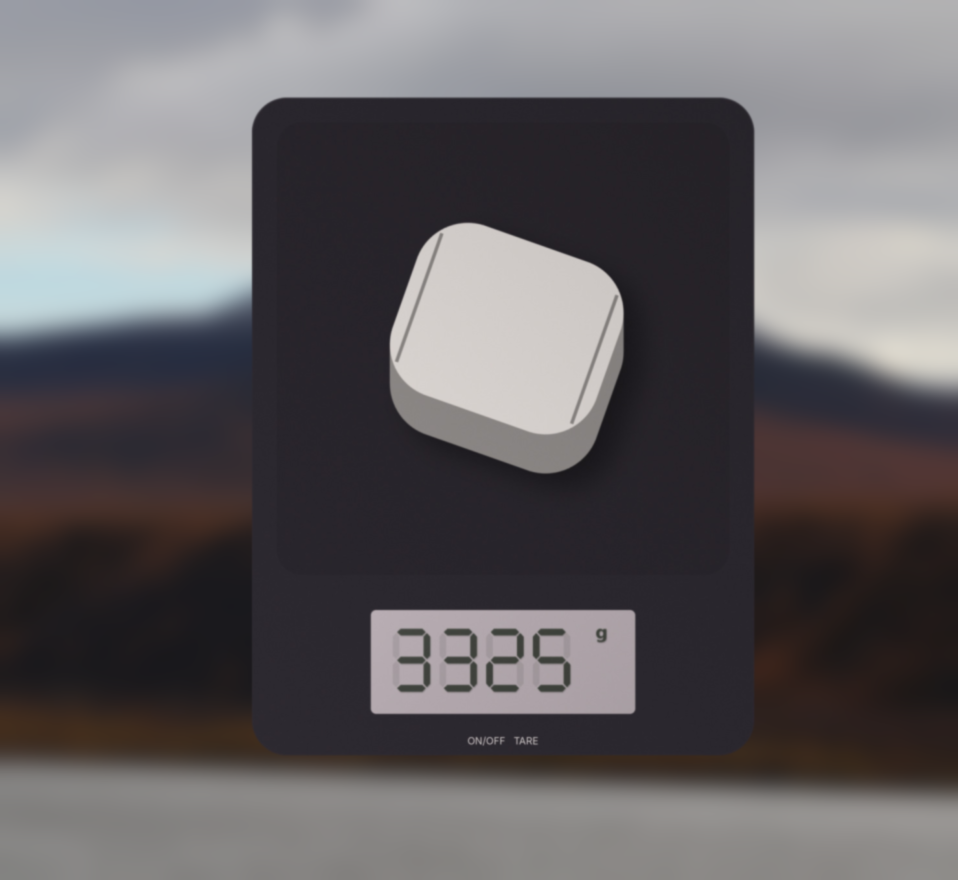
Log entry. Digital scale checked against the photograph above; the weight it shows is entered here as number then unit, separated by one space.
3325 g
